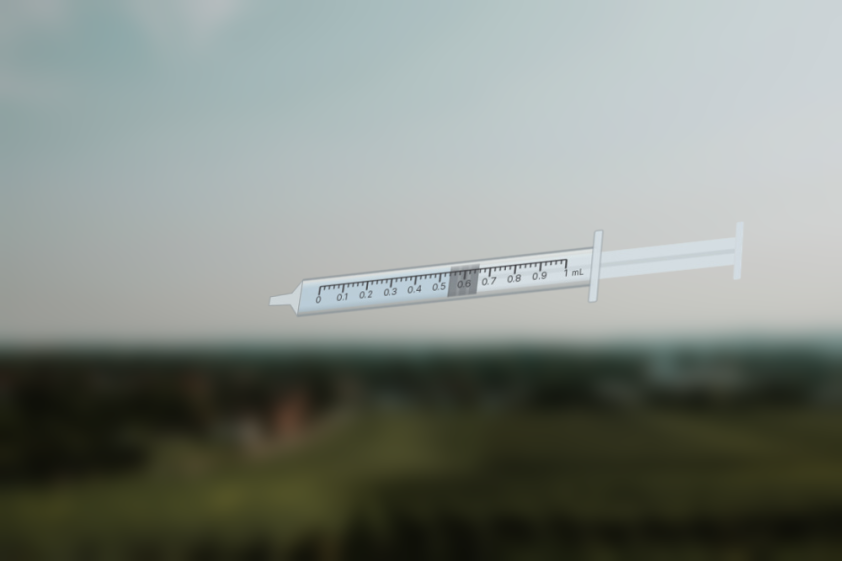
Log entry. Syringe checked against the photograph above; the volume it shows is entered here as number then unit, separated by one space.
0.54 mL
